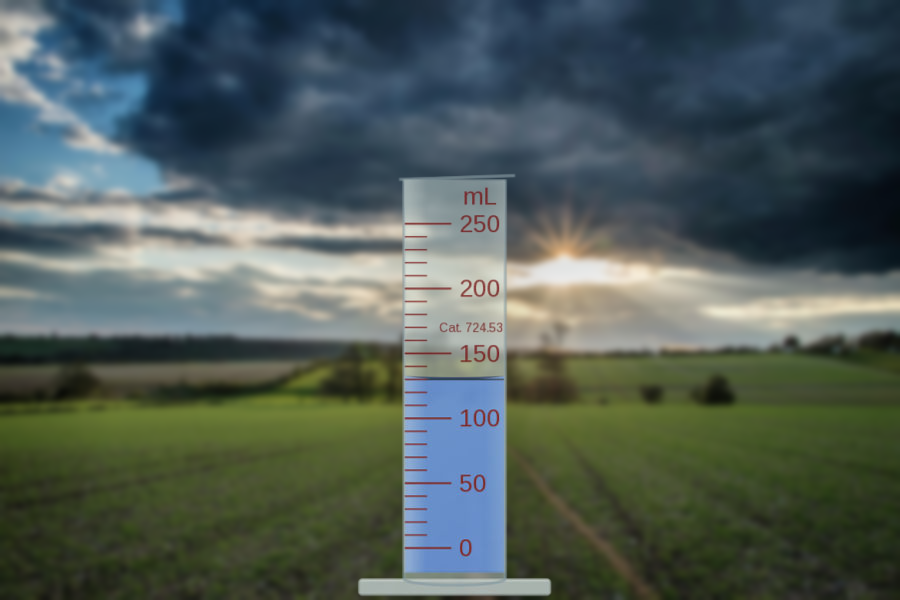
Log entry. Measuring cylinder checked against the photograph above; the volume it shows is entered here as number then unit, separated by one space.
130 mL
